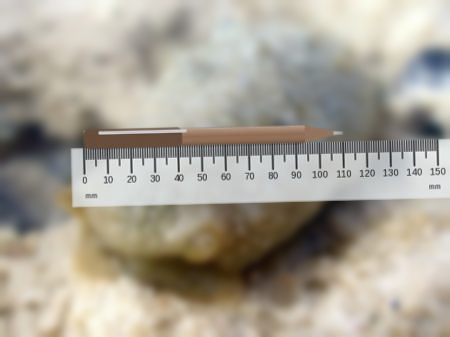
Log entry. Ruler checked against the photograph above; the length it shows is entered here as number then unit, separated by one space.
110 mm
